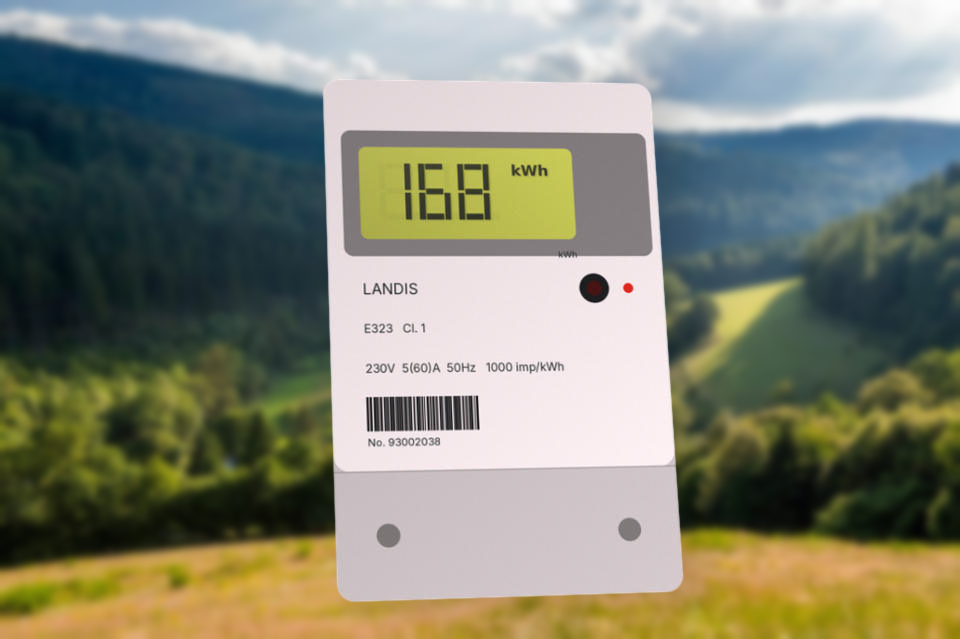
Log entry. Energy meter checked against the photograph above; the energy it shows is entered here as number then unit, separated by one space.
168 kWh
